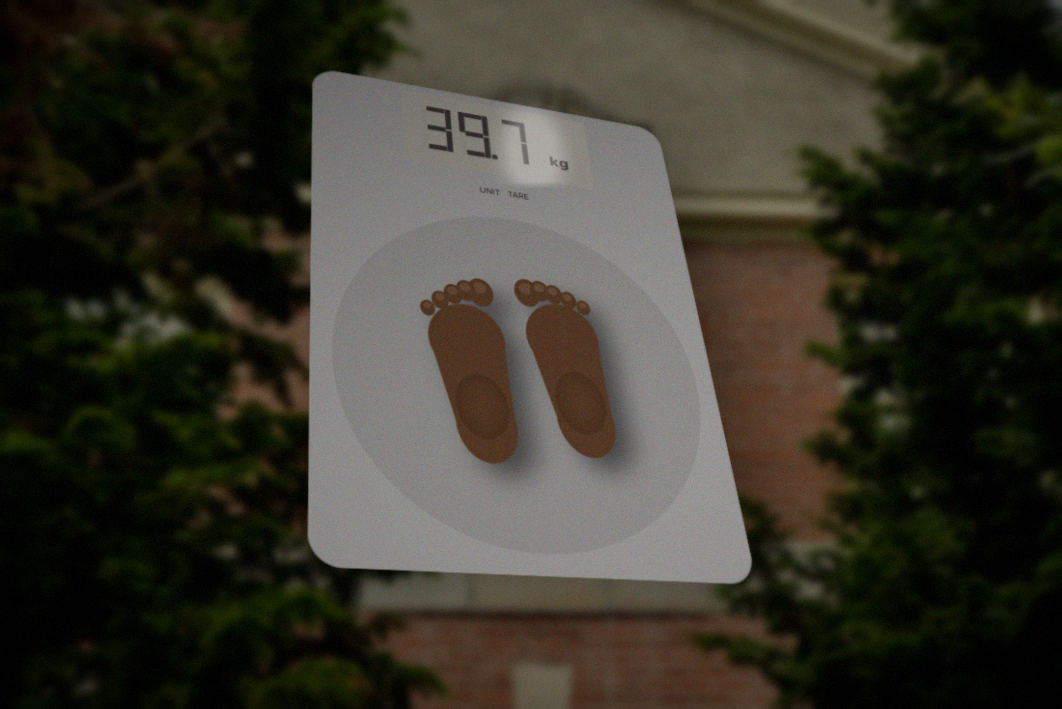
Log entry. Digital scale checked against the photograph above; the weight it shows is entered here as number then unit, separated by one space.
39.7 kg
